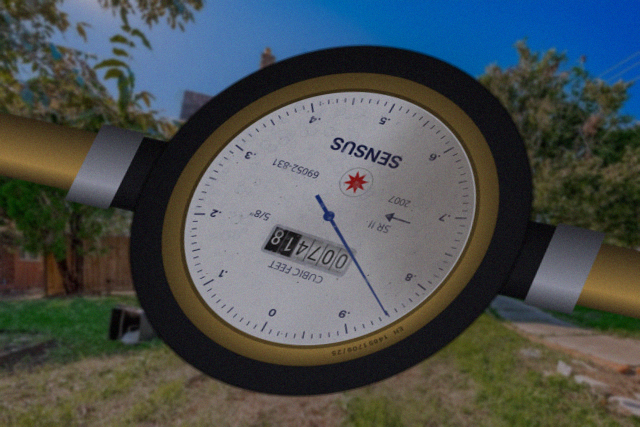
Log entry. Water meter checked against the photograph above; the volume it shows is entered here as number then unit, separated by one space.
7417.85 ft³
